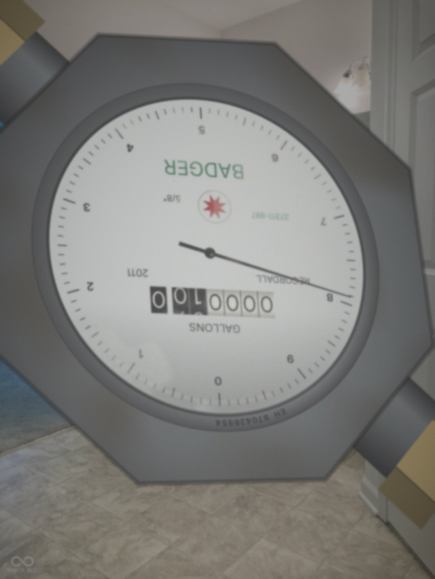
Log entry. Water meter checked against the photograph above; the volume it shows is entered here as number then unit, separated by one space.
97.9 gal
